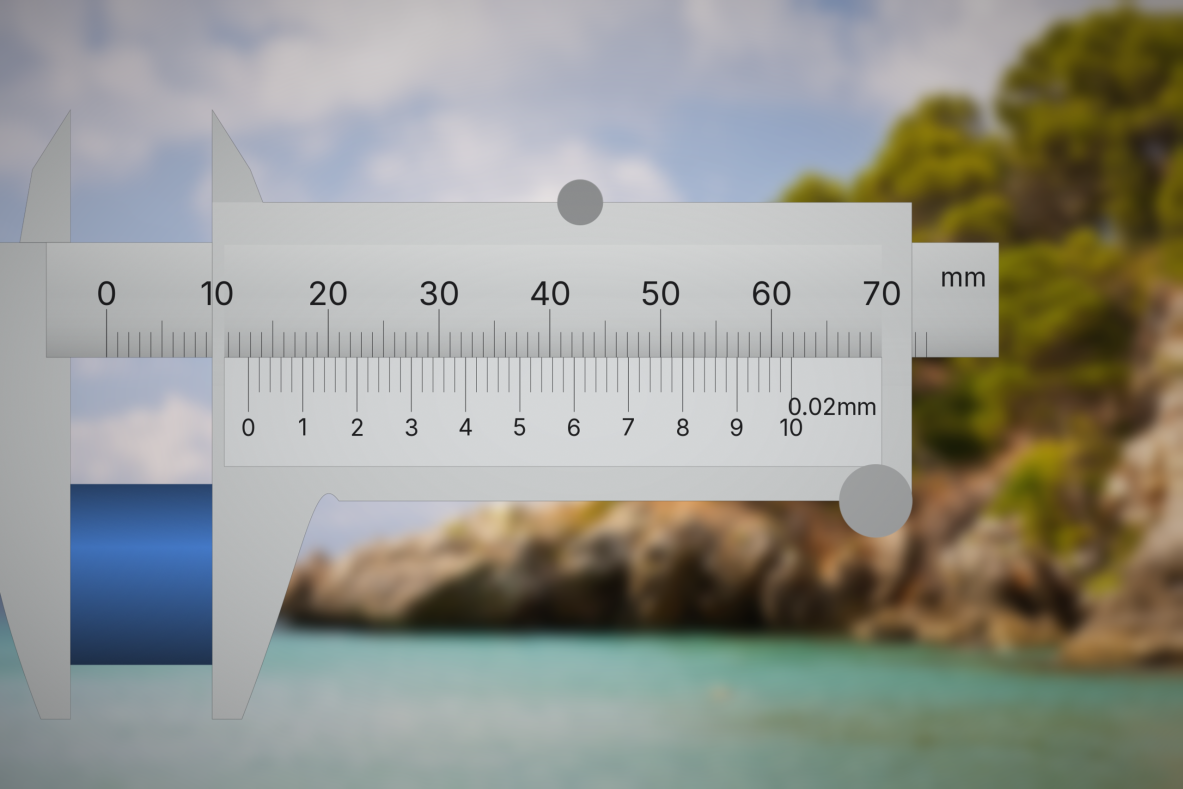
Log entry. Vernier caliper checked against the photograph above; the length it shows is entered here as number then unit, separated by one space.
12.8 mm
